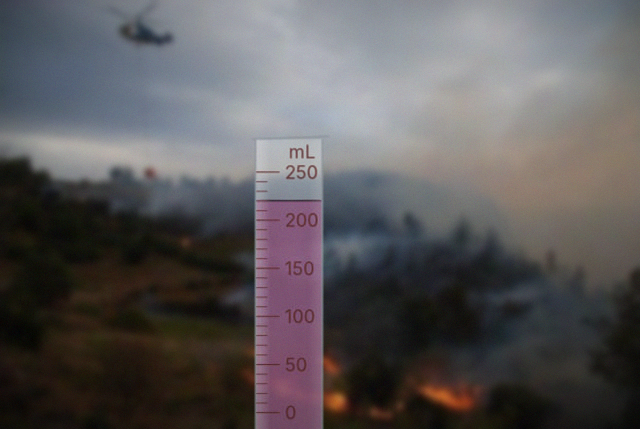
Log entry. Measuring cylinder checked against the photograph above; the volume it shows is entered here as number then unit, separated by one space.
220 mL
